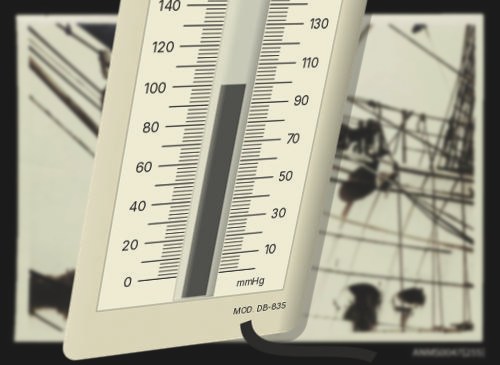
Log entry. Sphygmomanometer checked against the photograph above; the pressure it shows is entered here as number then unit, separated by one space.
100 mmHg
